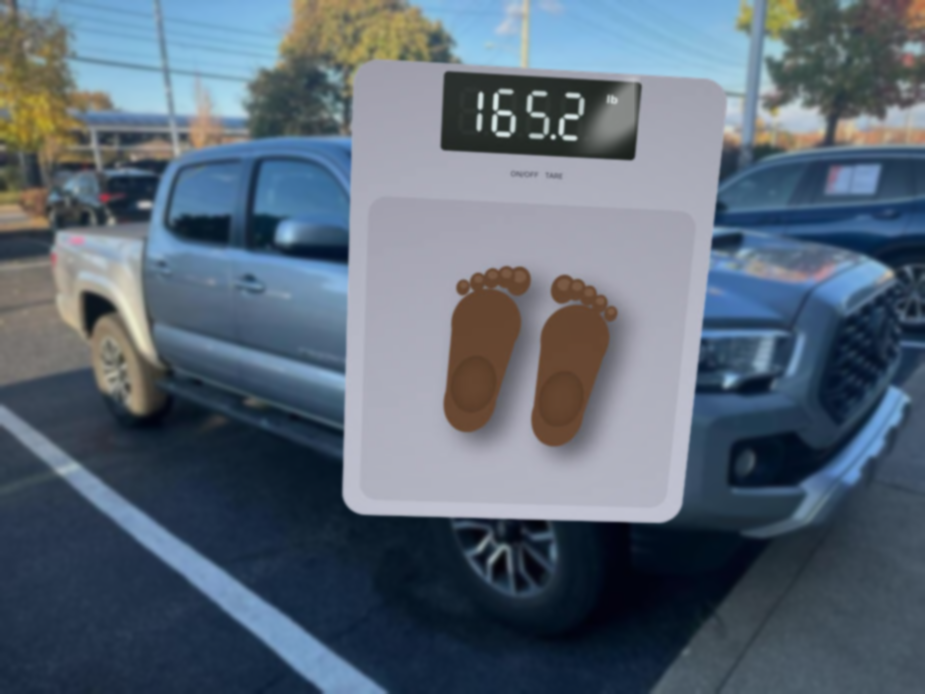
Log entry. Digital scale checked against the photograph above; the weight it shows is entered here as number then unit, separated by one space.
165.2 lb
